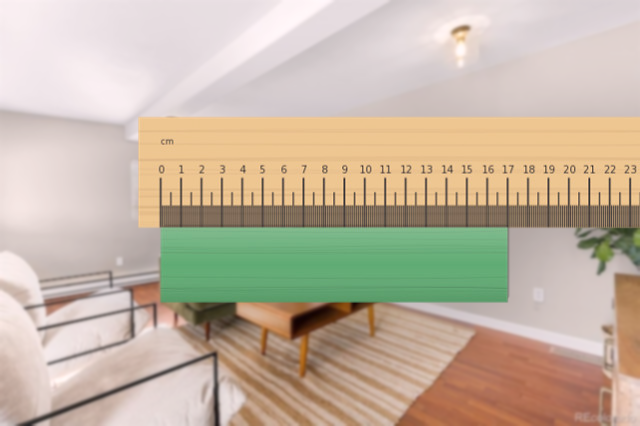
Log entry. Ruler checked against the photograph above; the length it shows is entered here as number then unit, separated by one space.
17 cm
